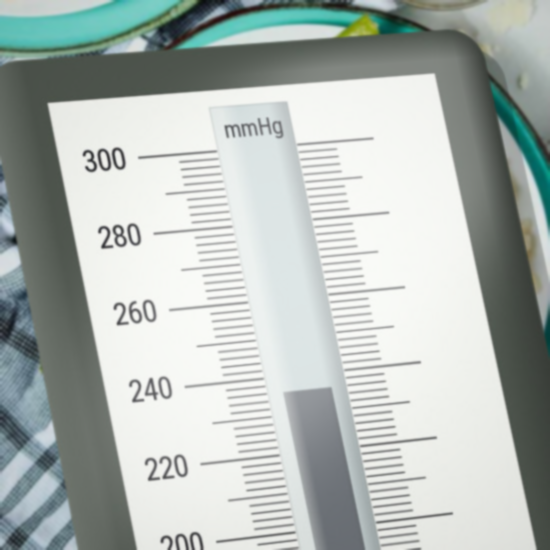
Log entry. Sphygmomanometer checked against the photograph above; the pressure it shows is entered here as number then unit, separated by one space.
236 mmHg
